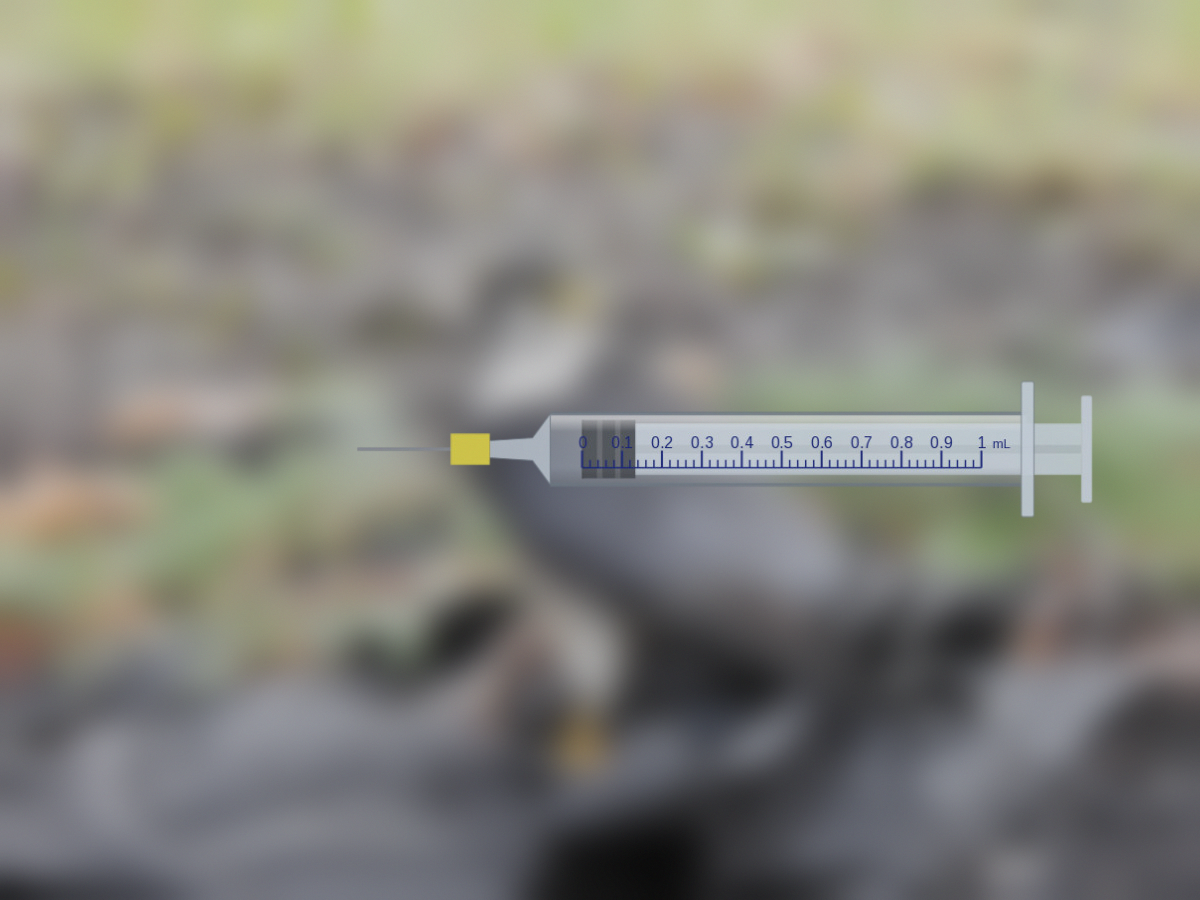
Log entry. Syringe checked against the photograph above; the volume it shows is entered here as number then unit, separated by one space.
0 mL
